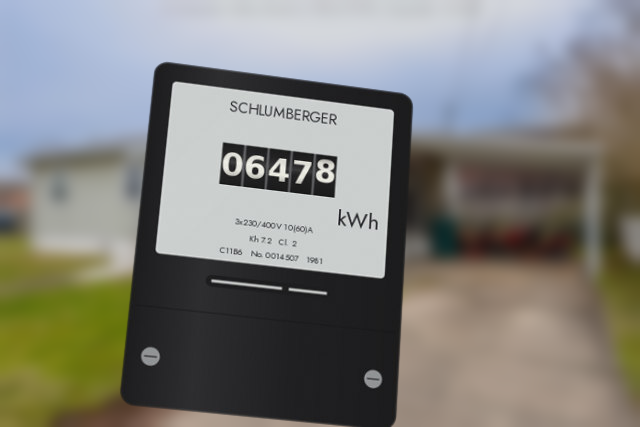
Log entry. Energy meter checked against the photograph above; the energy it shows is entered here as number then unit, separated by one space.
6478 kWh
